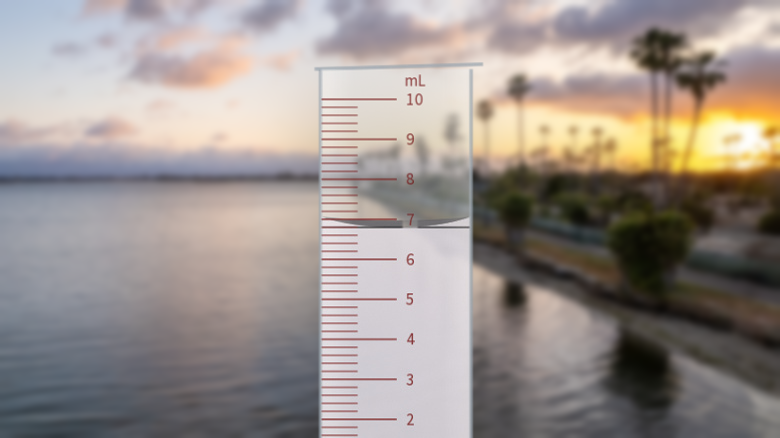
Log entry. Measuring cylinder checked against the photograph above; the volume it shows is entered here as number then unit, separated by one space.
6.8 mL
